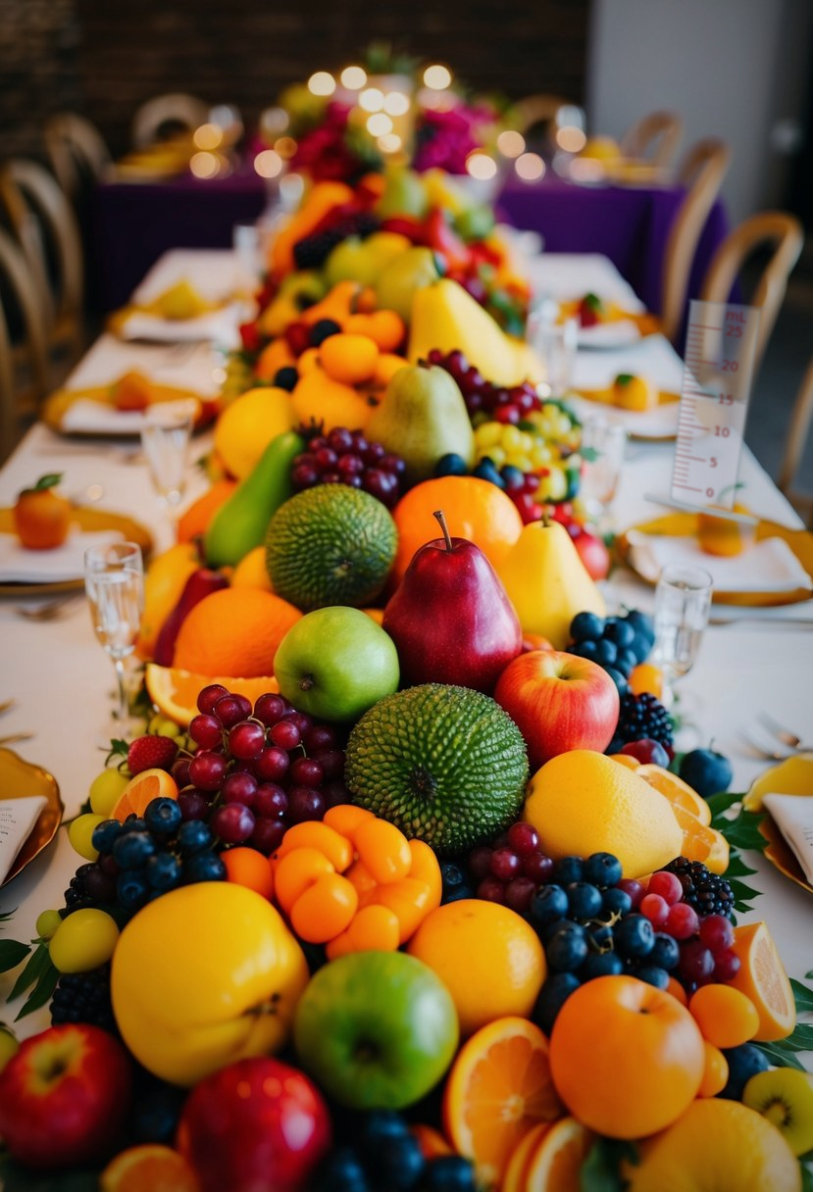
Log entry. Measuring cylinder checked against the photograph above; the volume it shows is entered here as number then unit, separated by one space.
15 mL
